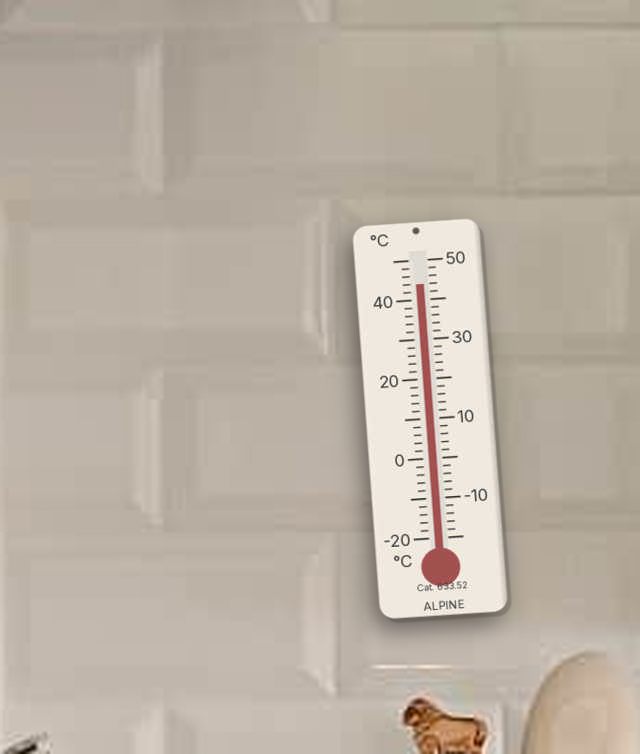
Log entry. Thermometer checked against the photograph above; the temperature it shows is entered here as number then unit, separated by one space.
44 °C
